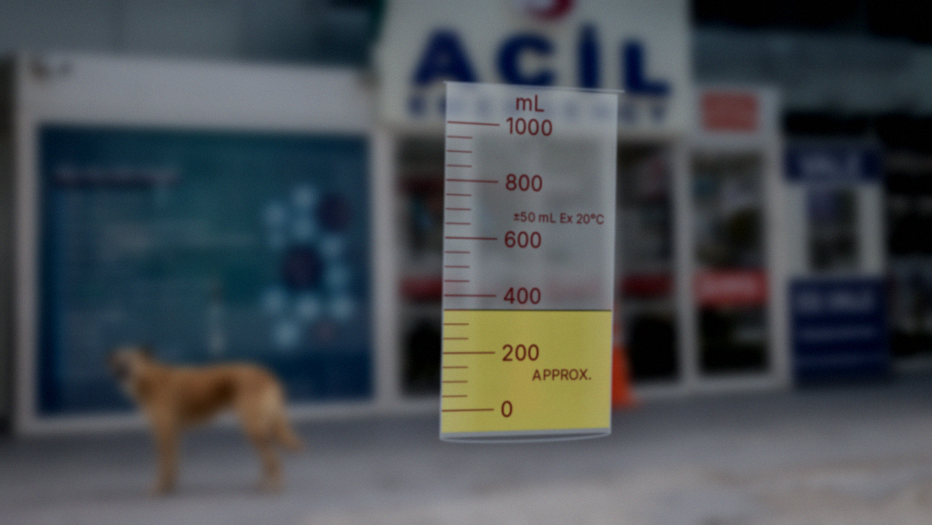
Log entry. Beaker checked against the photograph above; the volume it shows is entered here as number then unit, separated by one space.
350 mL
